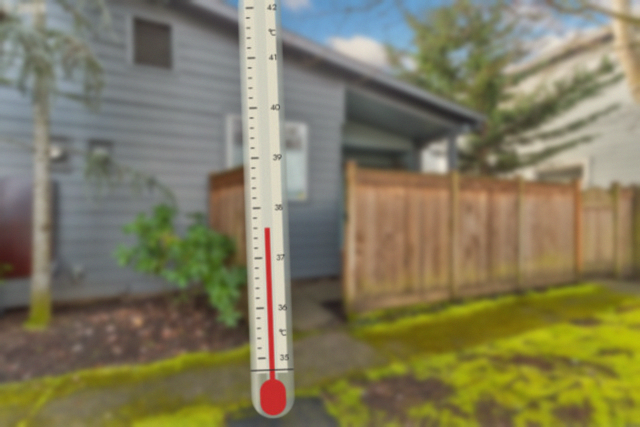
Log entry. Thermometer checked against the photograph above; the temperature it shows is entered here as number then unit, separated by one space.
37.6 °C
